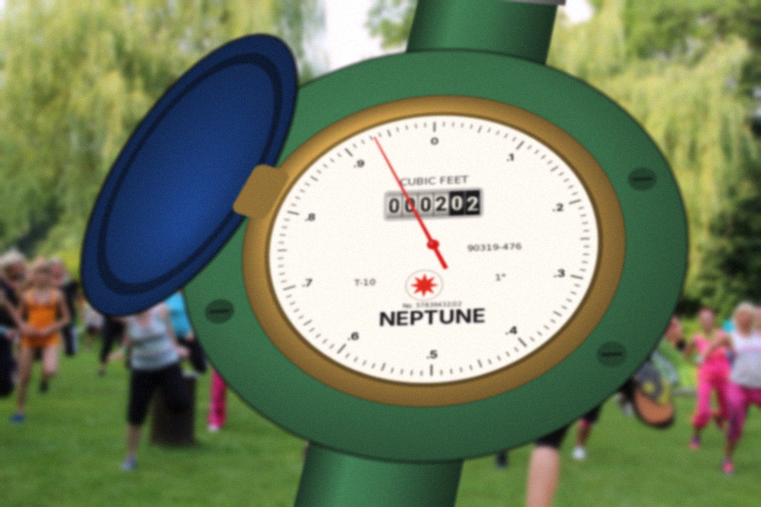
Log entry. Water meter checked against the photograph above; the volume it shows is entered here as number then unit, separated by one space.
201.93 ft³
